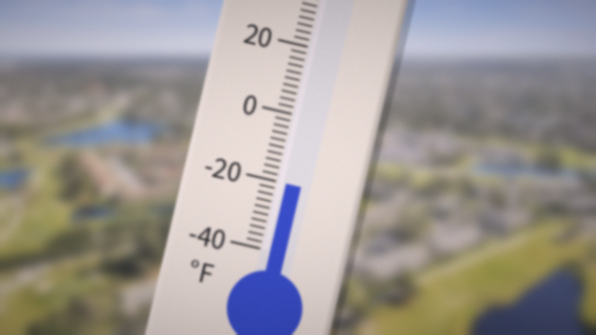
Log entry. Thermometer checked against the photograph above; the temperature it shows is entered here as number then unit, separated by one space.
-20 °F
